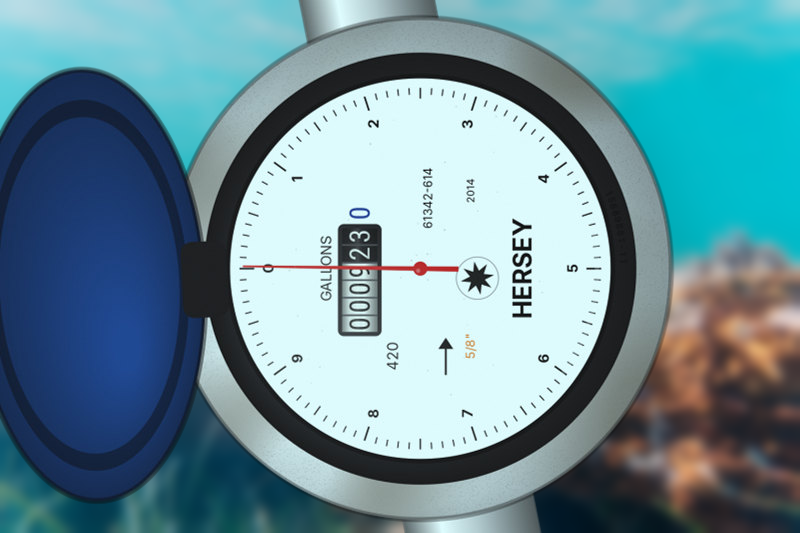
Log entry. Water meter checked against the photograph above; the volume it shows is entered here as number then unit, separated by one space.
9230.0 gal
